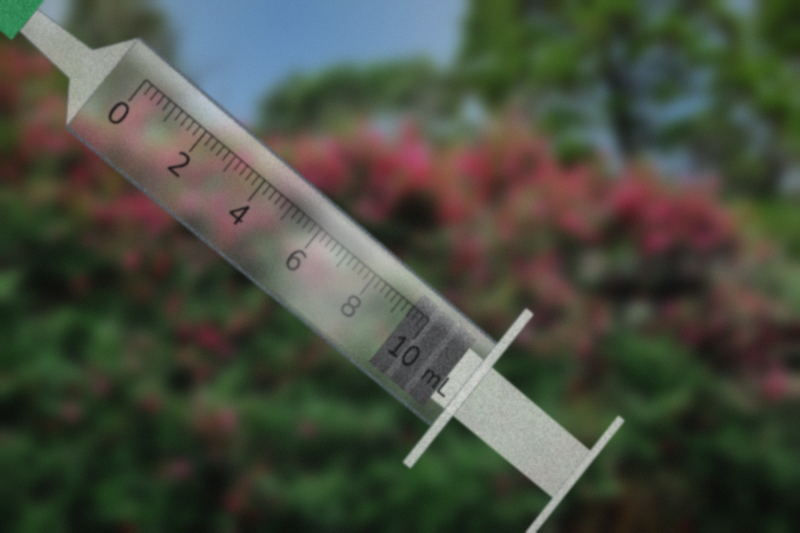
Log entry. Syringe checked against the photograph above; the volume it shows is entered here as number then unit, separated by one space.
9.4 mL
